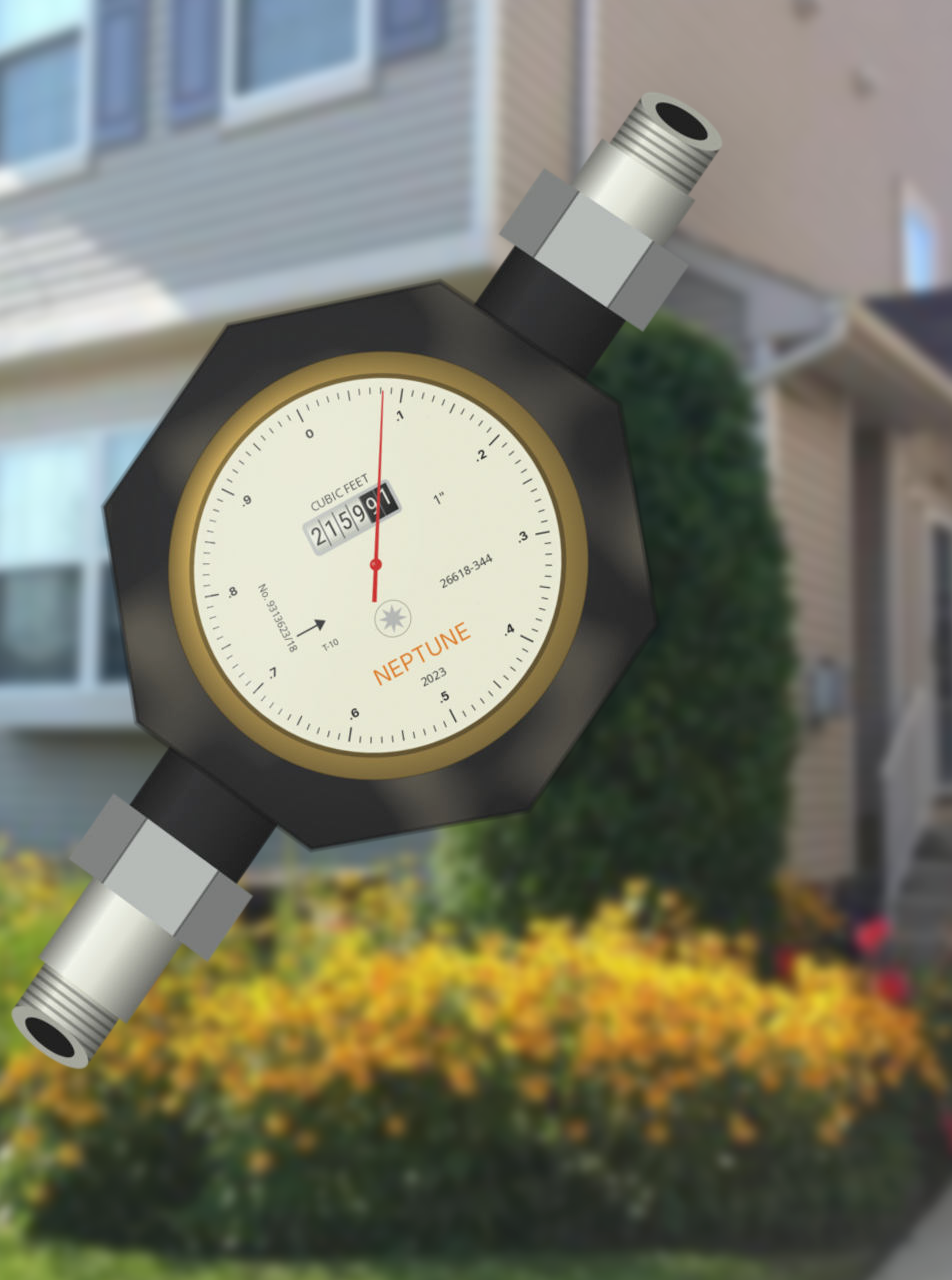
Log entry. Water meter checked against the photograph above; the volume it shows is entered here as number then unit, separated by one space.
215991.08 ft³
